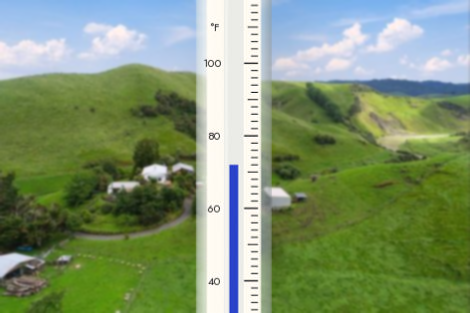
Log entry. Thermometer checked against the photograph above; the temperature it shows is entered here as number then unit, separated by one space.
72 °F
